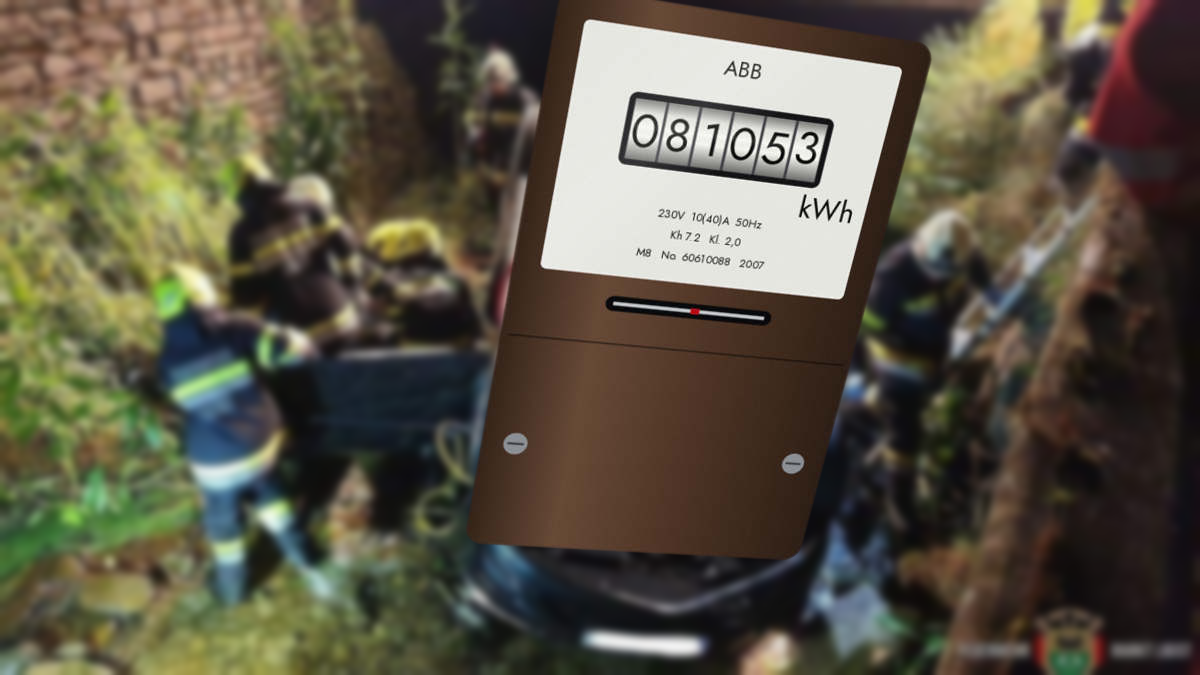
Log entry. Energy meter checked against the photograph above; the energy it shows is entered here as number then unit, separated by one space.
81053 kWh
